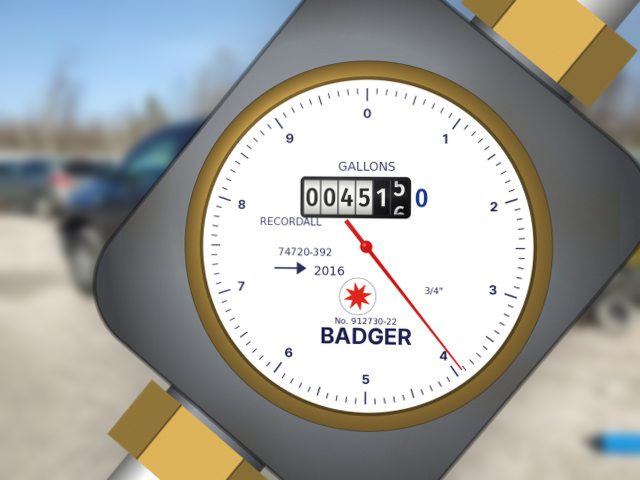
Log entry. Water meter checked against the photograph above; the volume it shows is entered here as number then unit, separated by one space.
45153.9 gal
